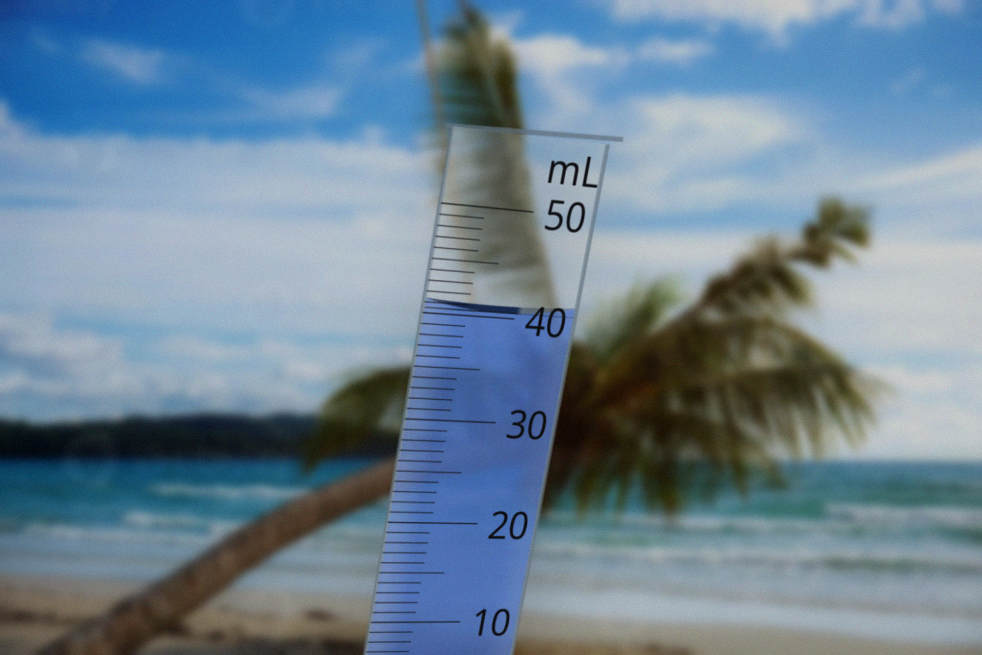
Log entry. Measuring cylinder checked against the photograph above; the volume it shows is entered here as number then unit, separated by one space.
40.5 mL
